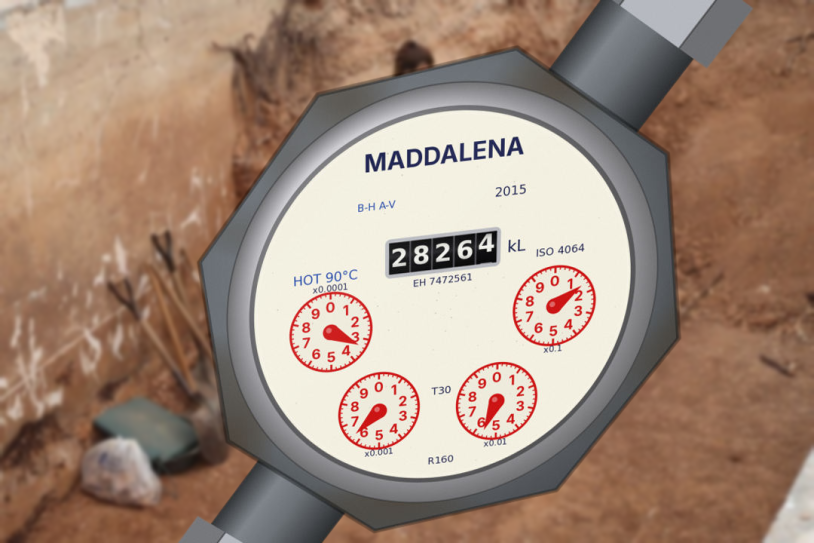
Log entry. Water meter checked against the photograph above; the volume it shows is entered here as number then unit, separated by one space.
28264.1563 kL
